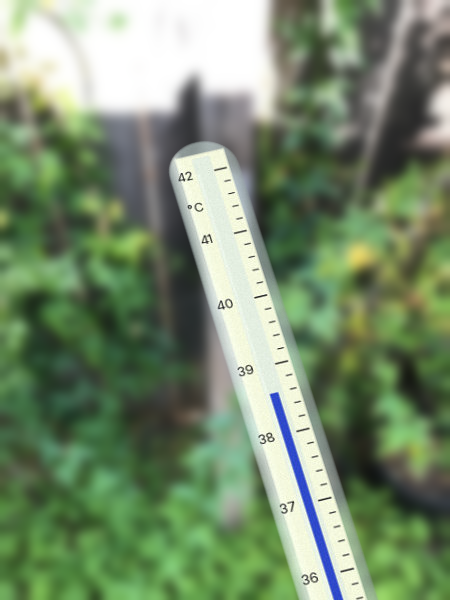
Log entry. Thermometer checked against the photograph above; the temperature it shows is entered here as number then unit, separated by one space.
38.6 °C
